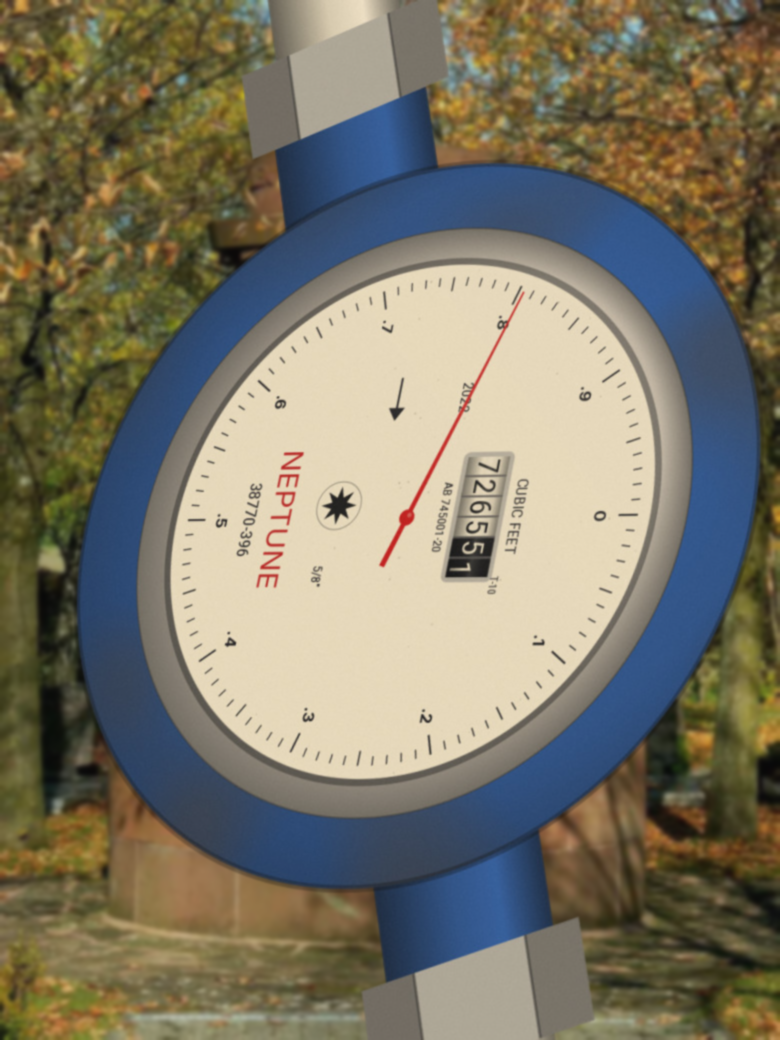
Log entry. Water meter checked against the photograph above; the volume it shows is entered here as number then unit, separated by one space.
726550.80 ft³
